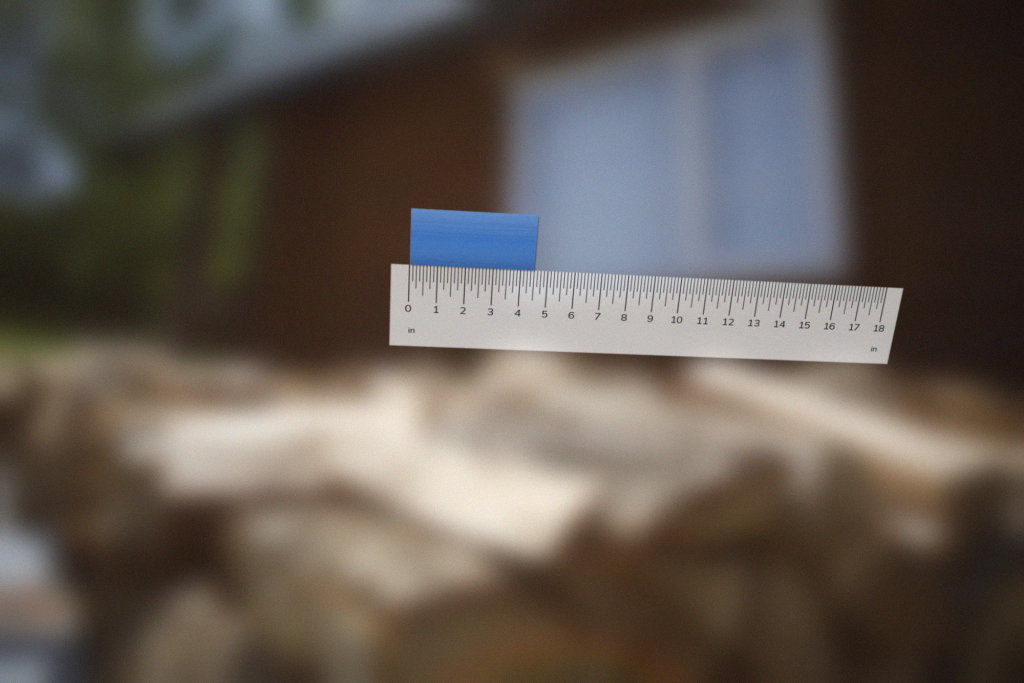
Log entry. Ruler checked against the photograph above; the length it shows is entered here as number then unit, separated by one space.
4.5 in
